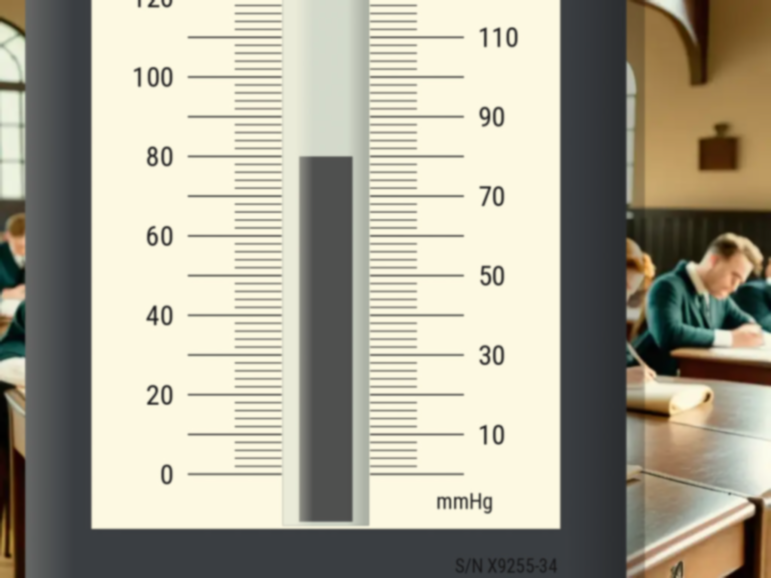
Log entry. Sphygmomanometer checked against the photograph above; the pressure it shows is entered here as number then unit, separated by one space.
80 mmHg
